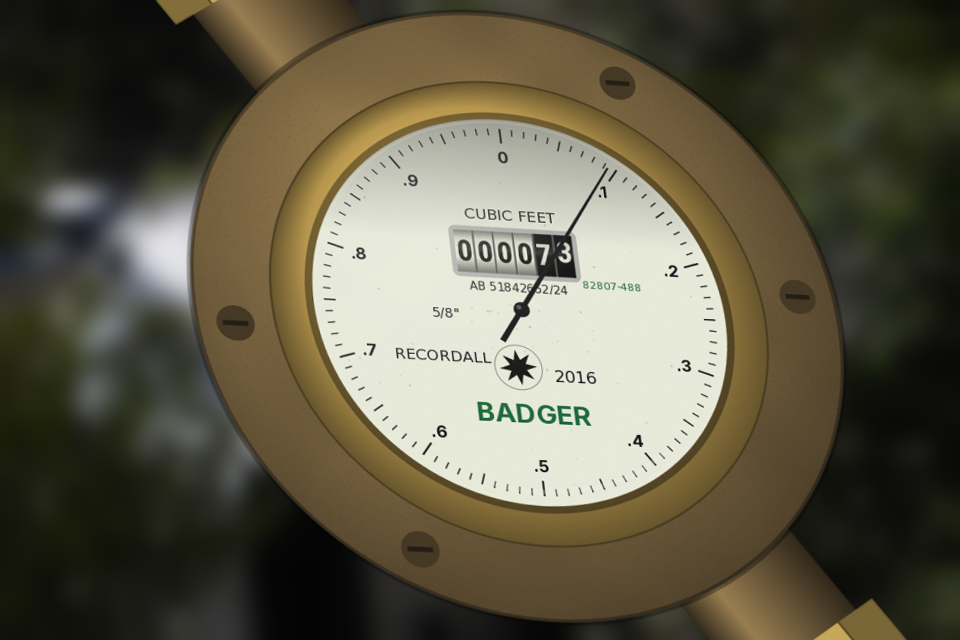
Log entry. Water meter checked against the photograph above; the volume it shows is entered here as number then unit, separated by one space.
73.09 ft³
